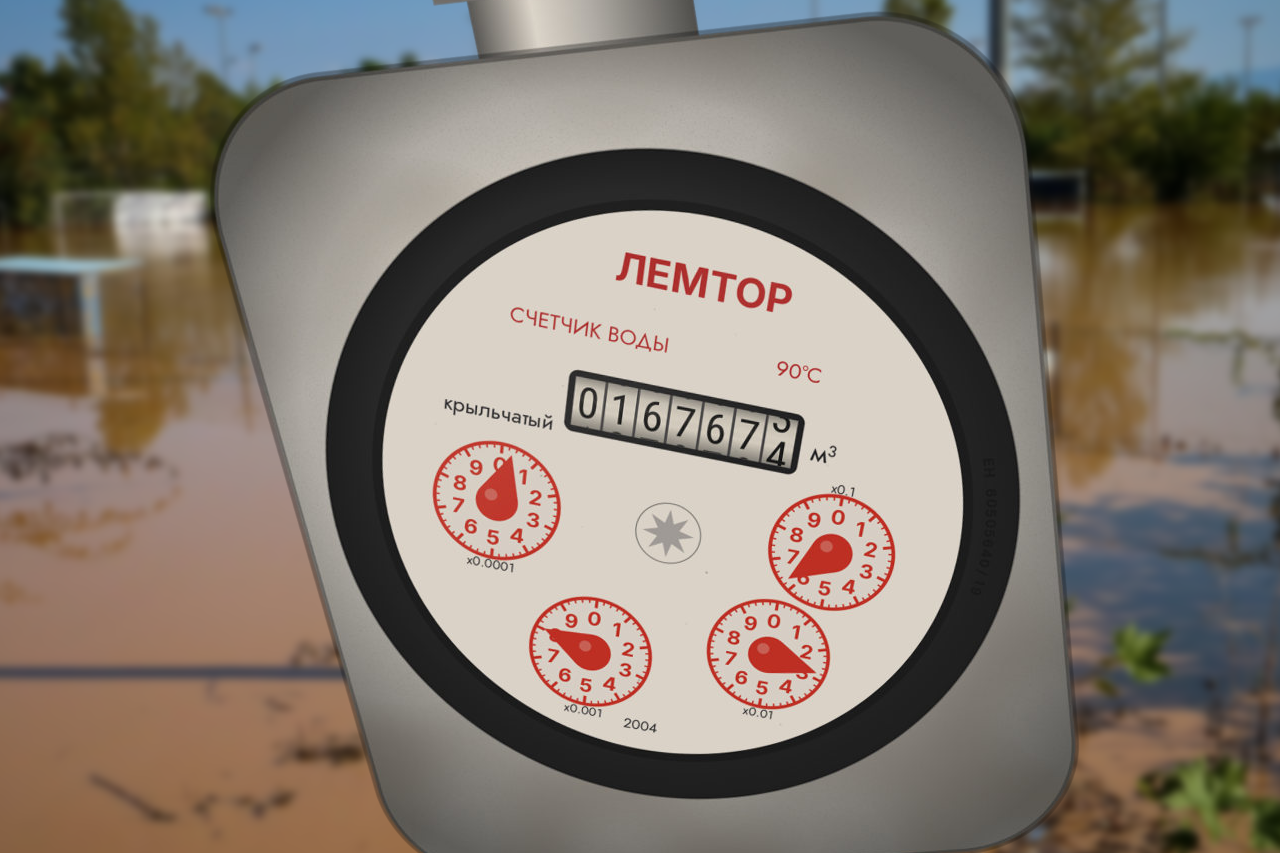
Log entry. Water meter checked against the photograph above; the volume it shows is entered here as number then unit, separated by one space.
167673.6280 m³
